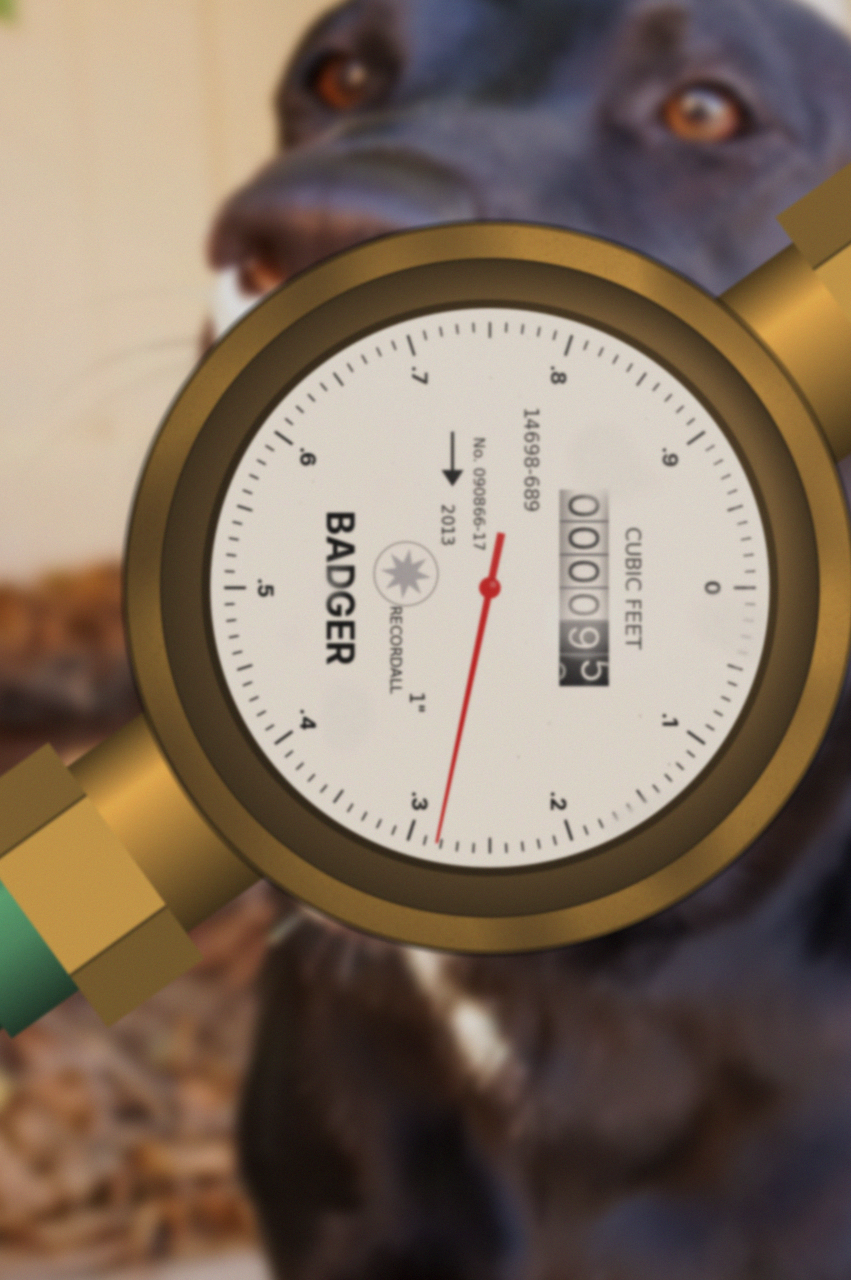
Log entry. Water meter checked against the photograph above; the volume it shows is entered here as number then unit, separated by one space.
95.28 ft³
